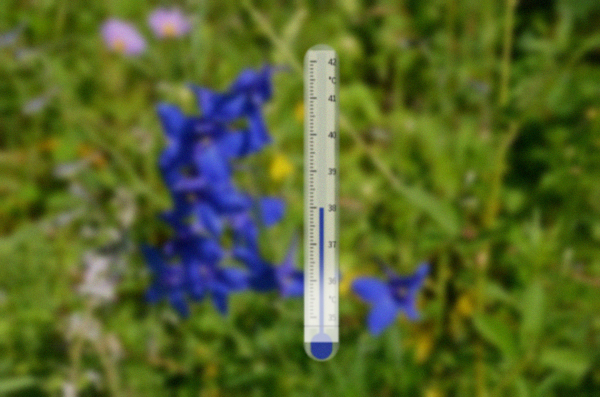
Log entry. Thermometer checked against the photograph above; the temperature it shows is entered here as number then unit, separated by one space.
38 °C
